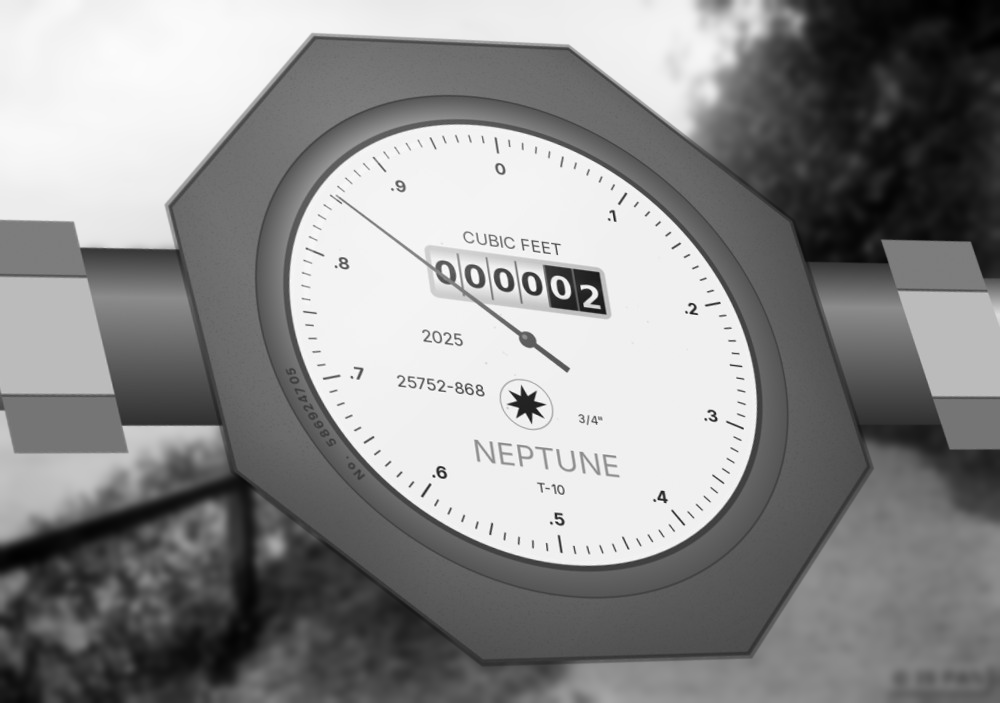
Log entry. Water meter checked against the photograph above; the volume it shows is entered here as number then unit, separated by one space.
1.85 ft³
